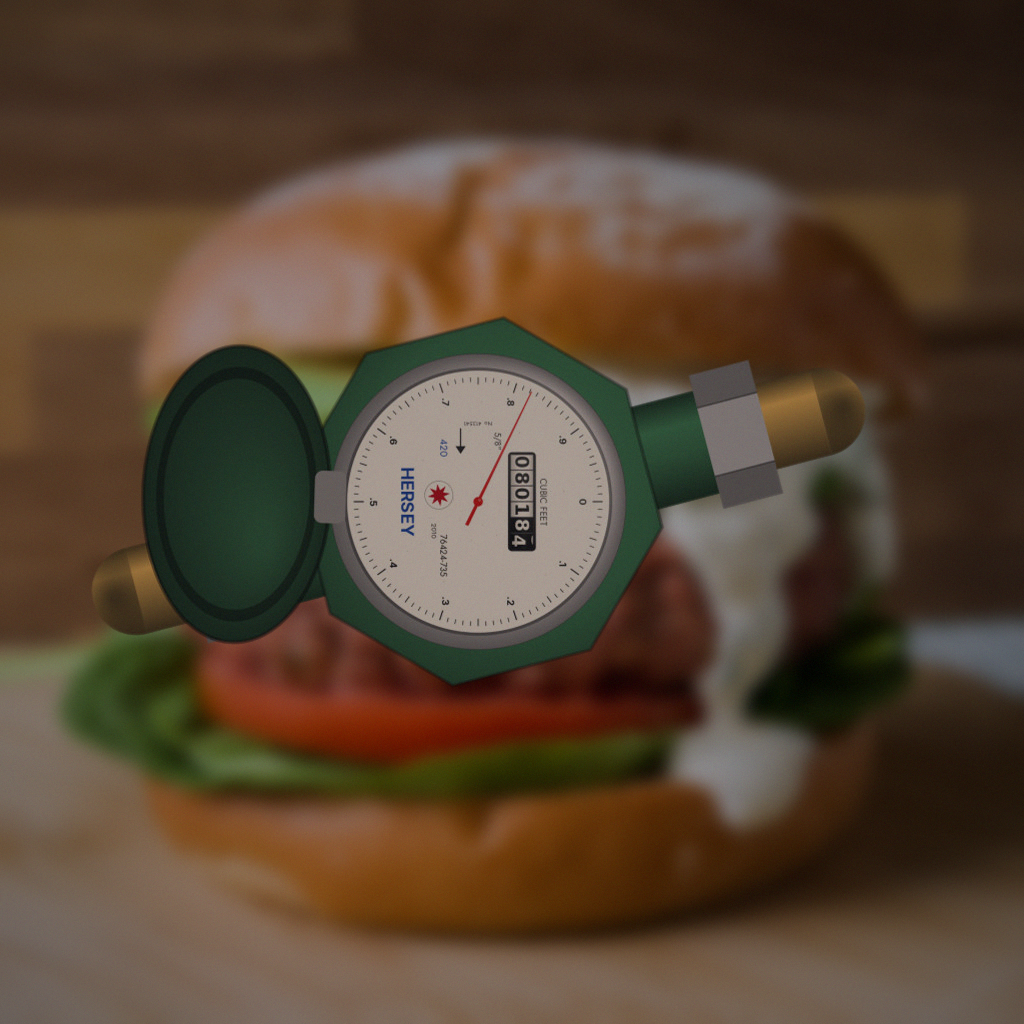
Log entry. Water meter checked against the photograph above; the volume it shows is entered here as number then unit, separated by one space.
80183.82 ft³
